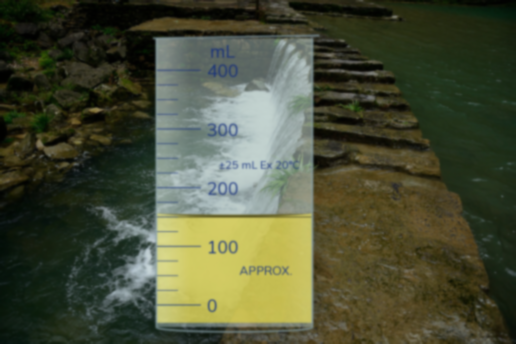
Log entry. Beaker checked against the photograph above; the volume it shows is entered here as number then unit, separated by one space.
150 mL
